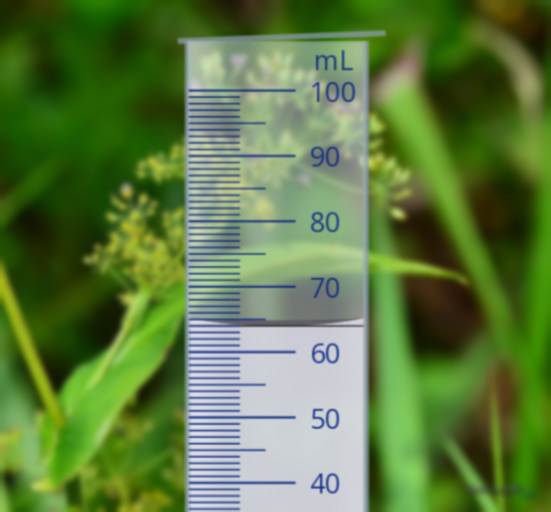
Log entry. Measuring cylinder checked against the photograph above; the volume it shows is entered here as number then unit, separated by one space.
64 mL
